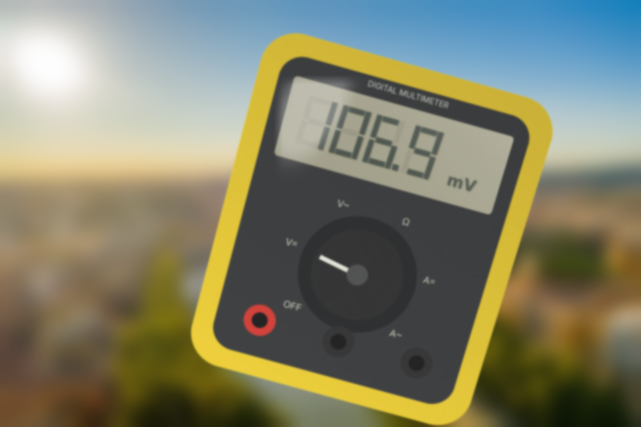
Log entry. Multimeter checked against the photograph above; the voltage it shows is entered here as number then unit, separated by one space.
106.9 mV
